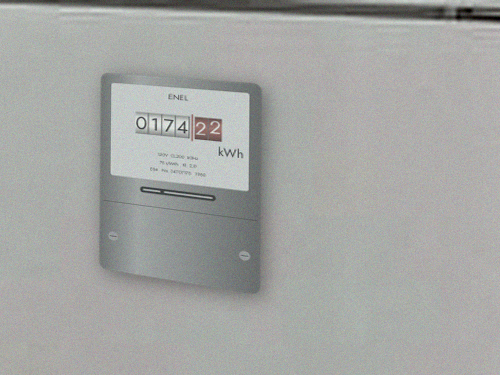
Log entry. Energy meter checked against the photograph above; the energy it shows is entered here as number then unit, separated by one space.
174.22 kWh
